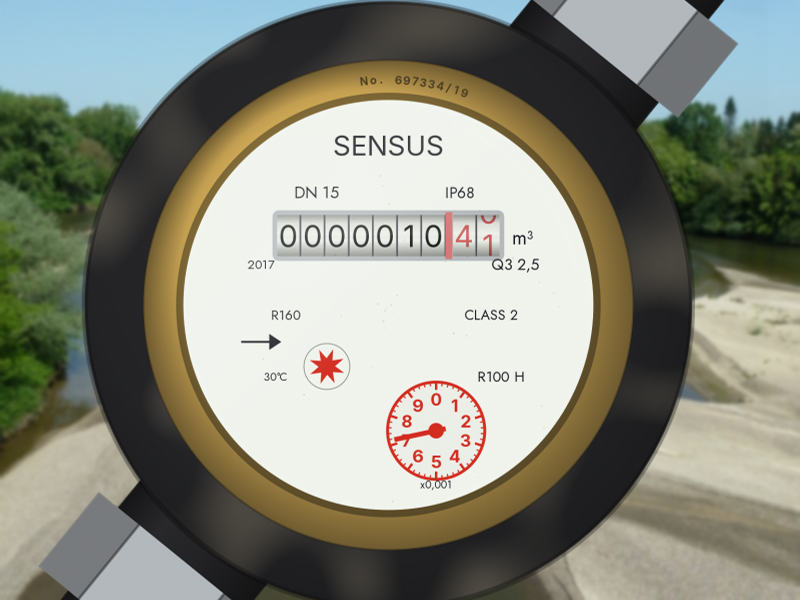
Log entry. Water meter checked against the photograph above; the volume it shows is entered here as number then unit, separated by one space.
10.407 m³
